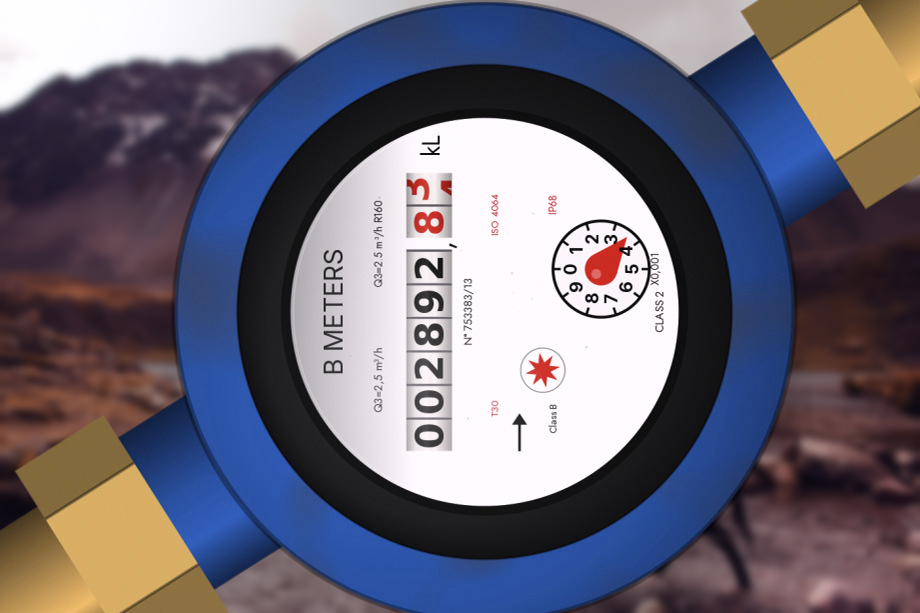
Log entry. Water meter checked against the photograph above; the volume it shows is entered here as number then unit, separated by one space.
2892.833 kL
